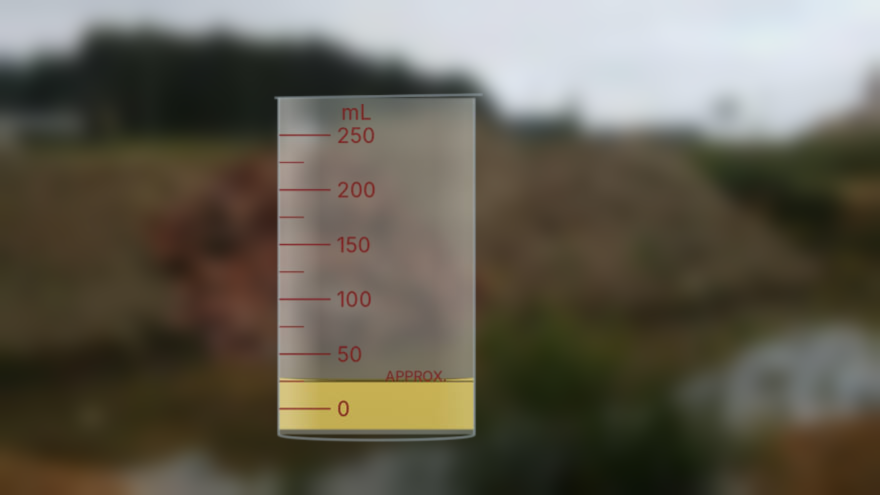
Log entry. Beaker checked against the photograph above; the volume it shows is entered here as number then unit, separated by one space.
25 mL
